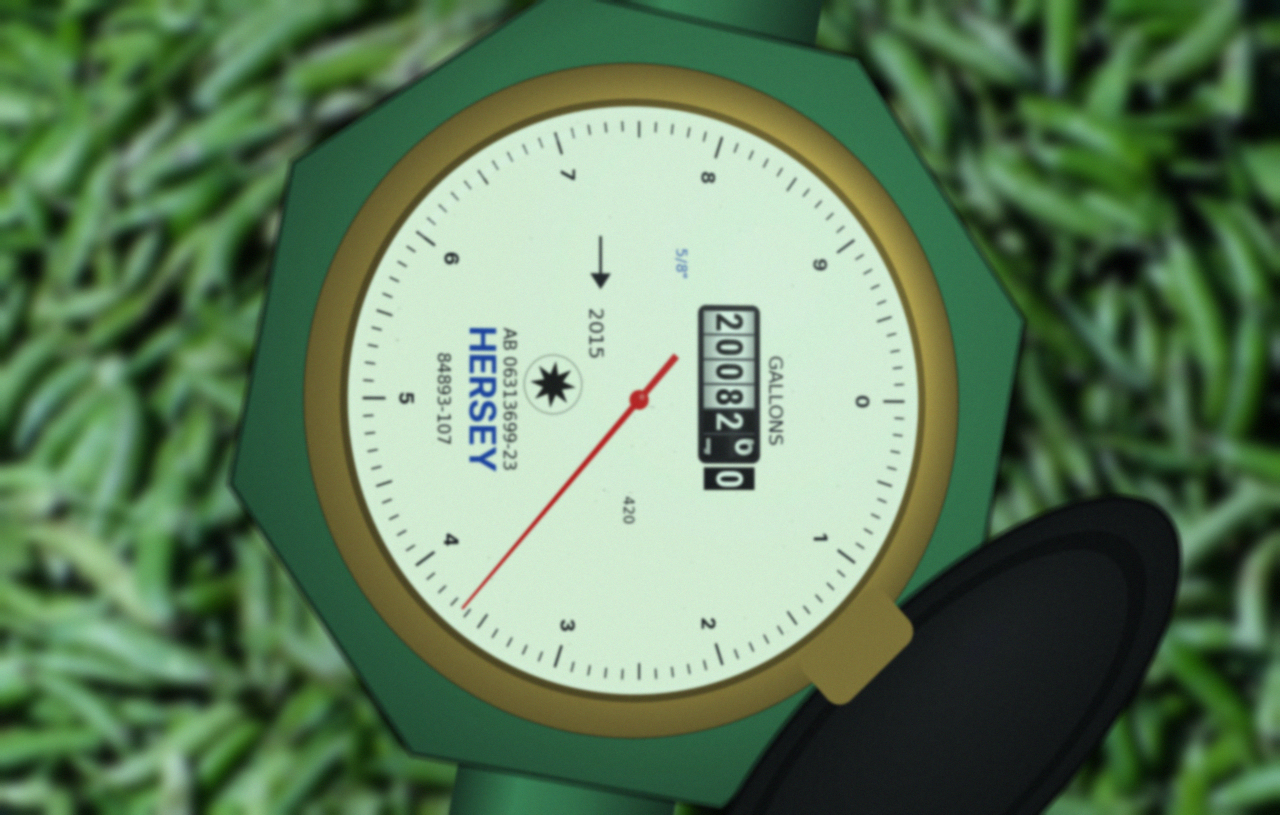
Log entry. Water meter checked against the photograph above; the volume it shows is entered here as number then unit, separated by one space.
2008263.6 gal
